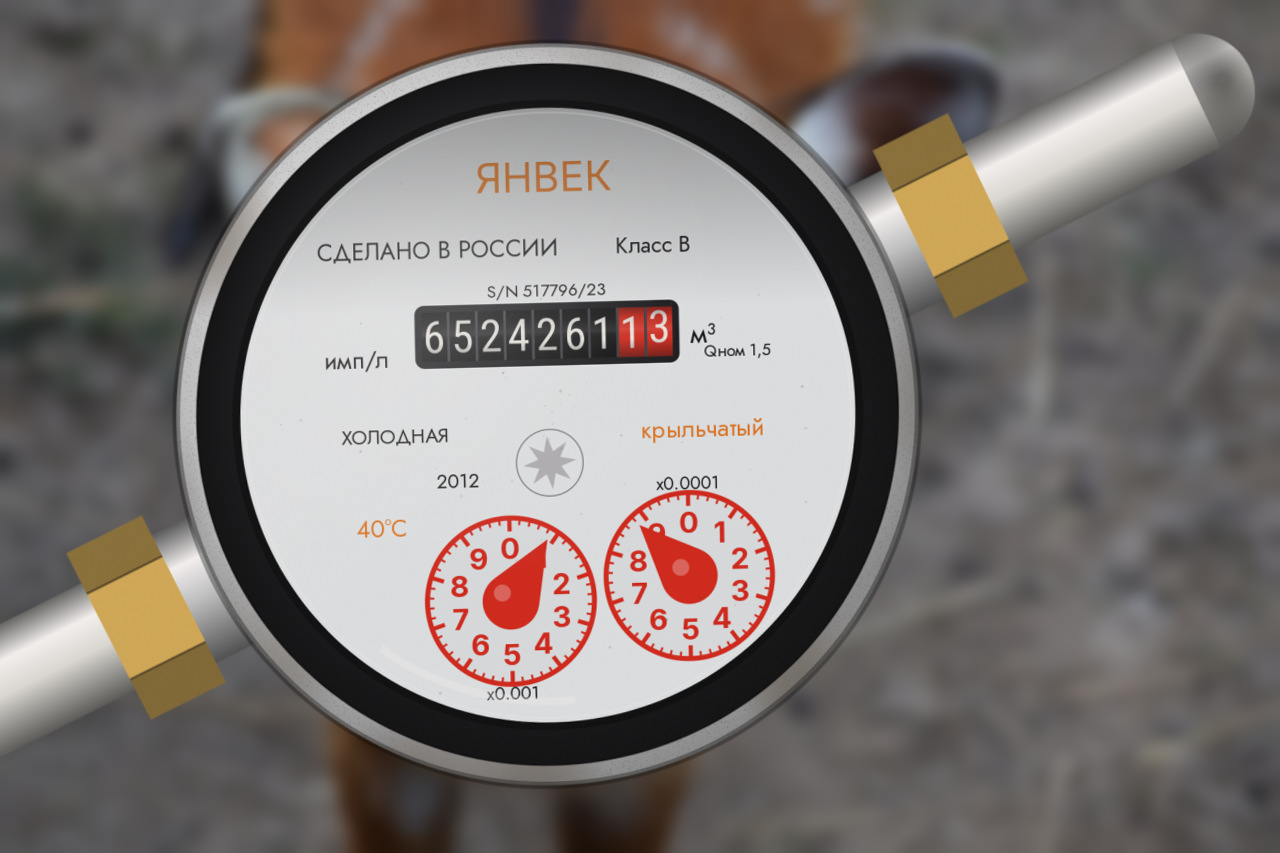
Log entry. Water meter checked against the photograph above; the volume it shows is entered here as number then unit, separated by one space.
6524261.1308 m³
